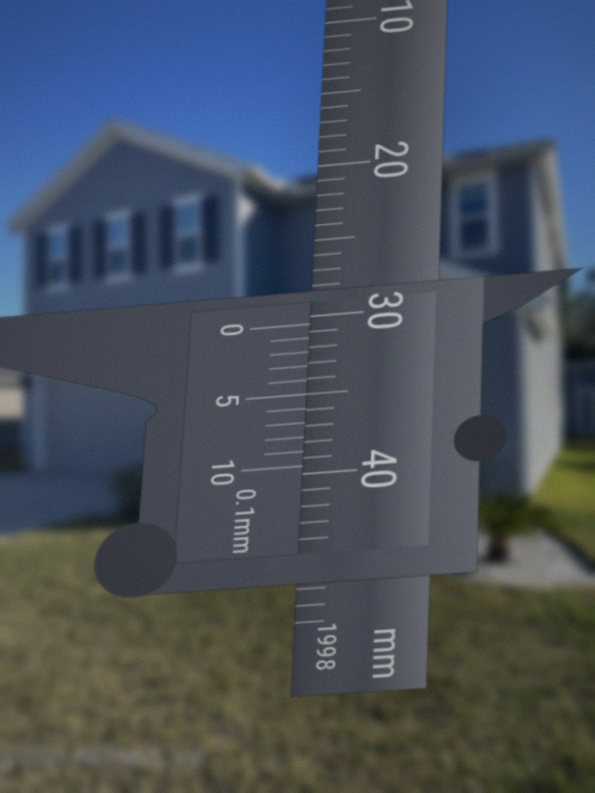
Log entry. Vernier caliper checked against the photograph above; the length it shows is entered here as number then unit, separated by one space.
30.5 mm
